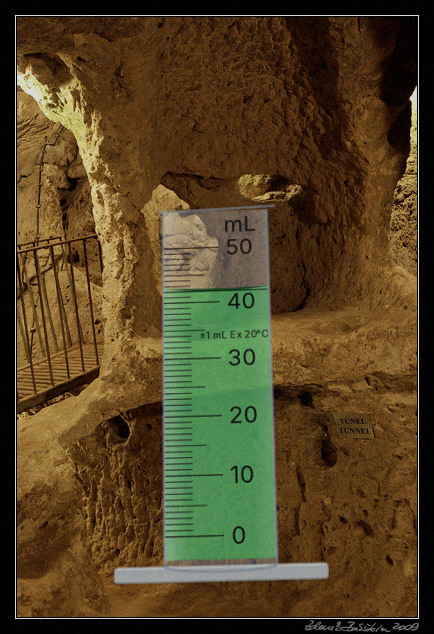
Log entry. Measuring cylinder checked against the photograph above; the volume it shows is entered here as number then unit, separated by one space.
42 mL
